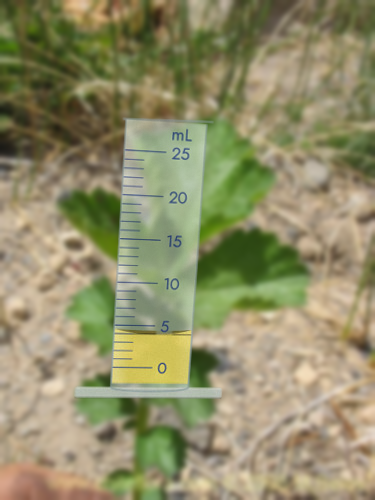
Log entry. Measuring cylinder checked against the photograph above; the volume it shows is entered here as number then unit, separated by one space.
4 mL
